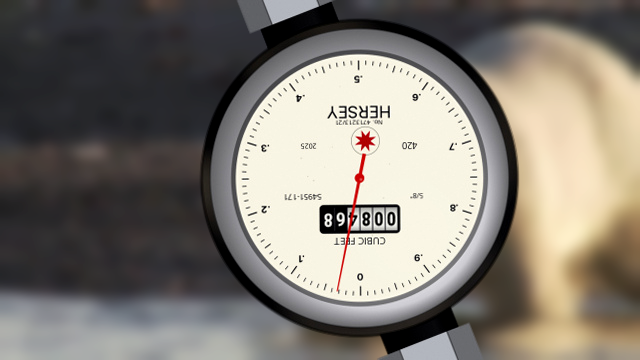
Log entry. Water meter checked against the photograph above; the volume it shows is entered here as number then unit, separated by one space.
8468.03 ft³
